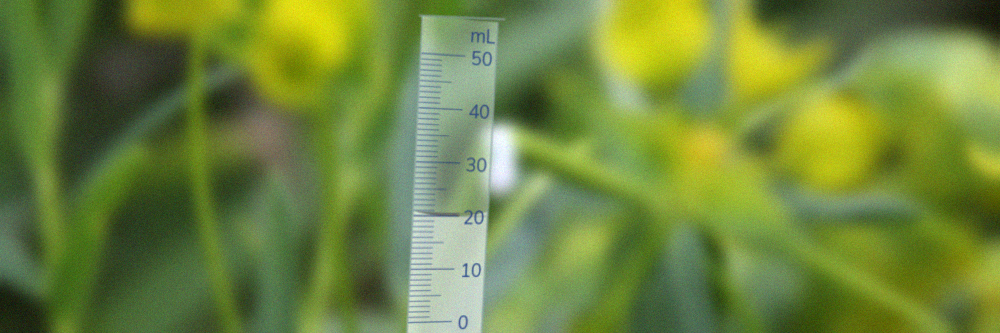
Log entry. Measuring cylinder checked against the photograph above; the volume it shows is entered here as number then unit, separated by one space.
20 mL
